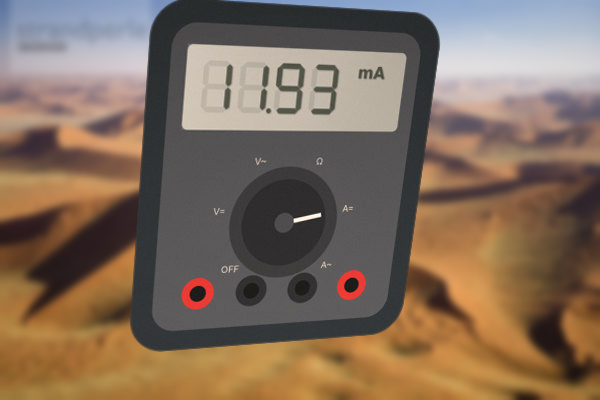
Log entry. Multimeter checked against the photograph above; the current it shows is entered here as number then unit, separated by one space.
11.93 mA
